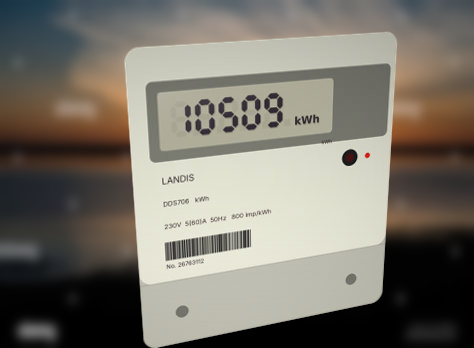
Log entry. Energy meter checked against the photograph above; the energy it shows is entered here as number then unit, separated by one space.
10509 kWh
